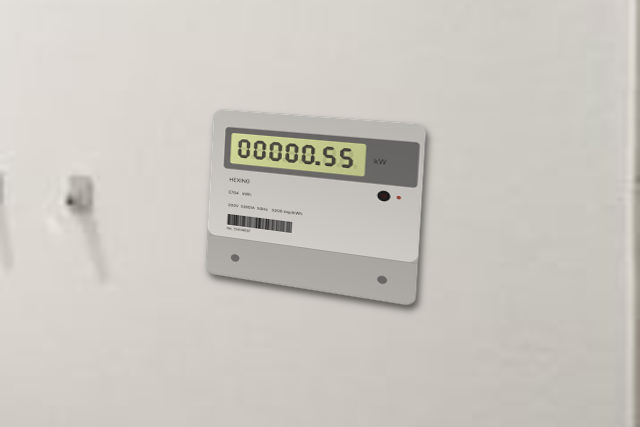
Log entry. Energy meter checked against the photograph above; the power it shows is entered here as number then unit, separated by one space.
0.55 kW
